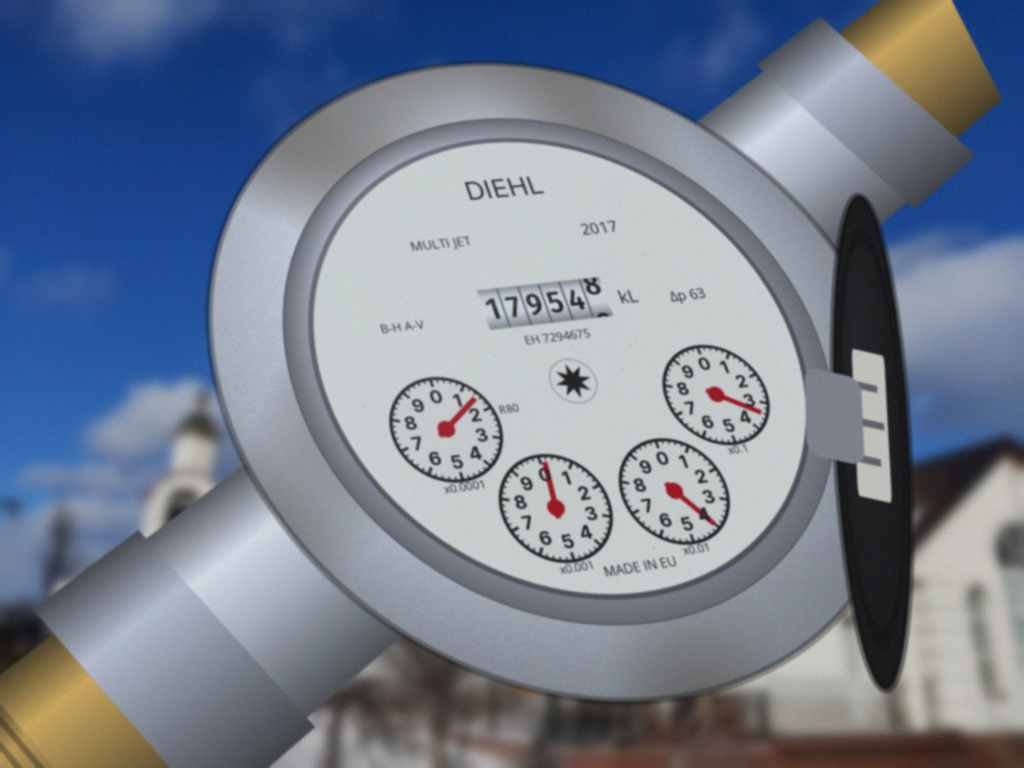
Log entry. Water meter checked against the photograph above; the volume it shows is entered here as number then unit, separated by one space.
179548.3401 kL
